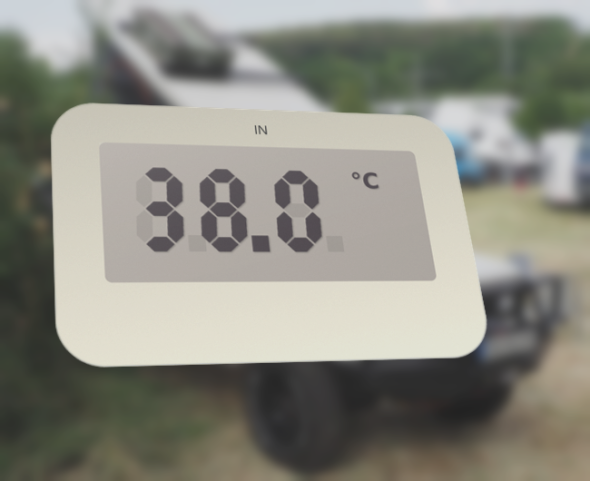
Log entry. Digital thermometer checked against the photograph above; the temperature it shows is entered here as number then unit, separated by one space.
38.0 °C
